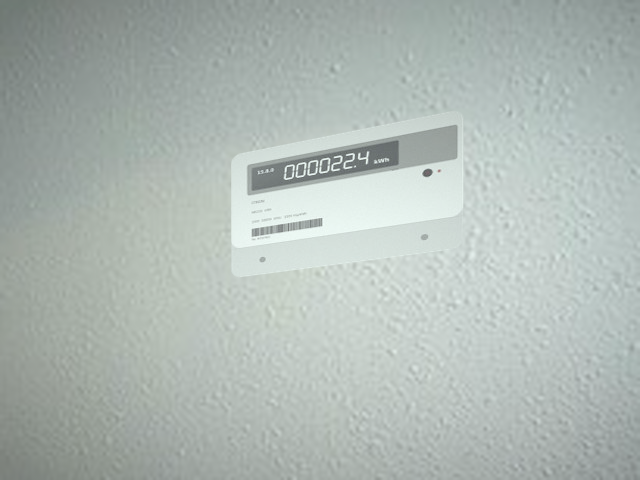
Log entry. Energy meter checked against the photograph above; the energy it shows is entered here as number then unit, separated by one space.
22.4 kWh
